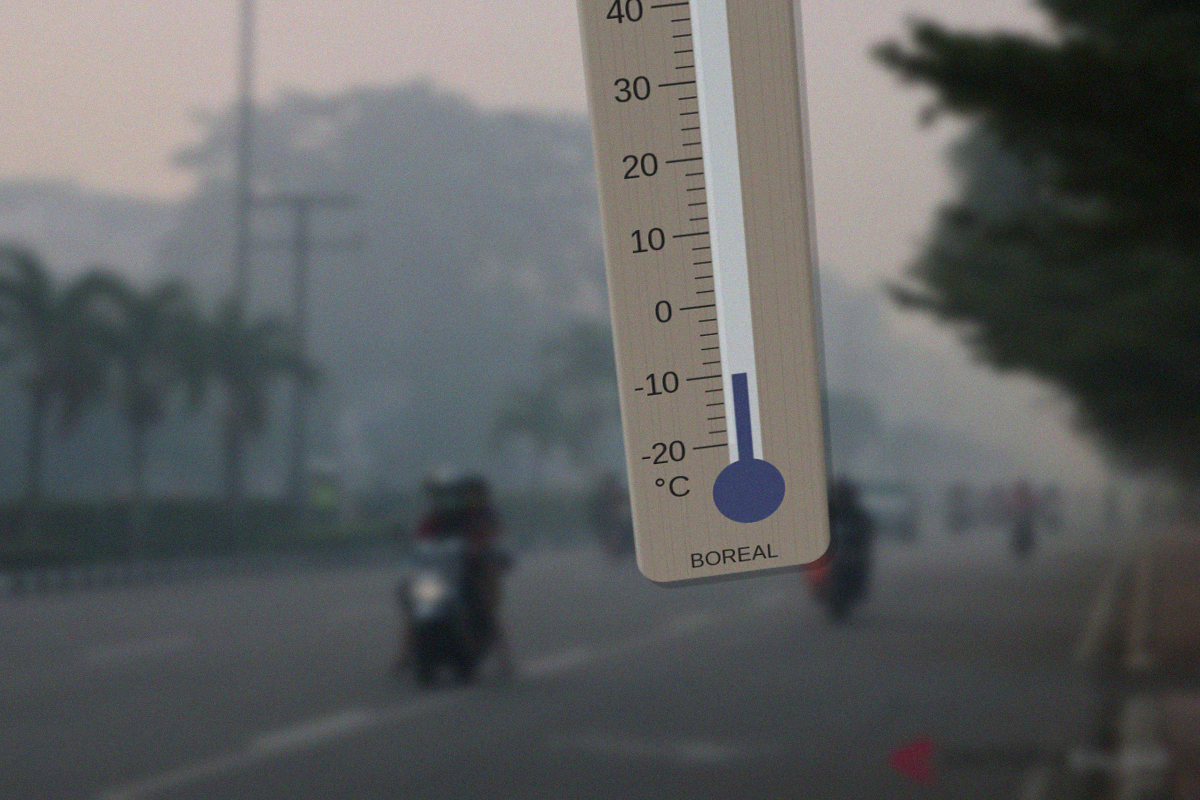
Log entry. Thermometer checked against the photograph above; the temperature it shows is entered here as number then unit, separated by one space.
-10 °C
